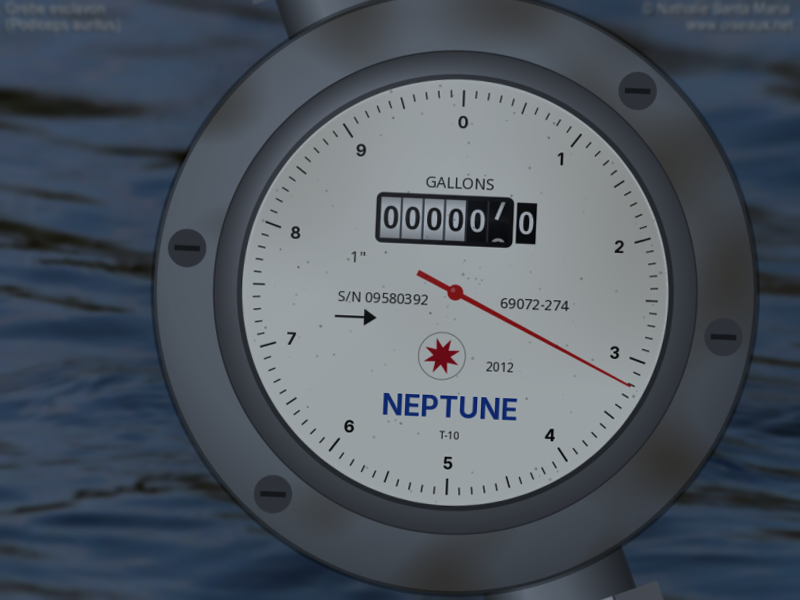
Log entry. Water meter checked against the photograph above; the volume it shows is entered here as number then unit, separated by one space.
73.2 gal
